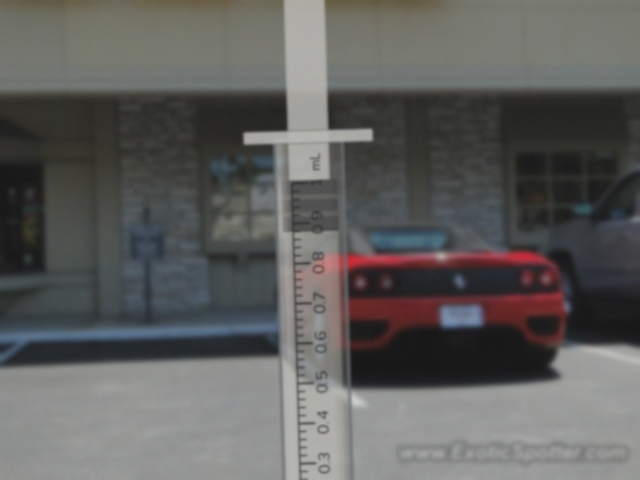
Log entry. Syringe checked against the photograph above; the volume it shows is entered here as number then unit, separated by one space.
0.88 mL
